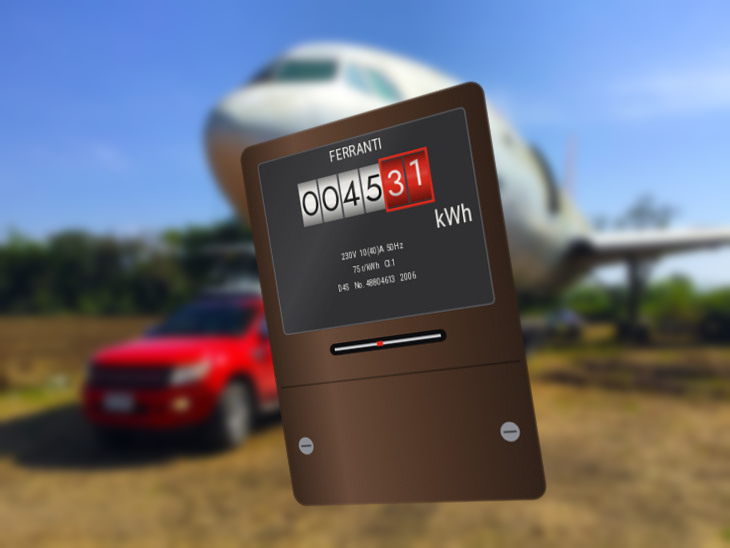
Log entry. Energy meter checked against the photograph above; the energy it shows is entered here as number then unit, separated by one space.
45.31 kWh
